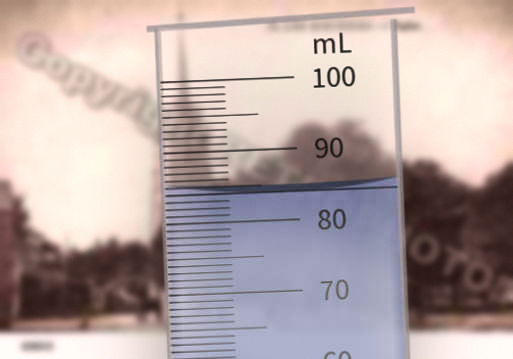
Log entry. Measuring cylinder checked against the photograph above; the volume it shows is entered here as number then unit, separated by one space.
84 mL
